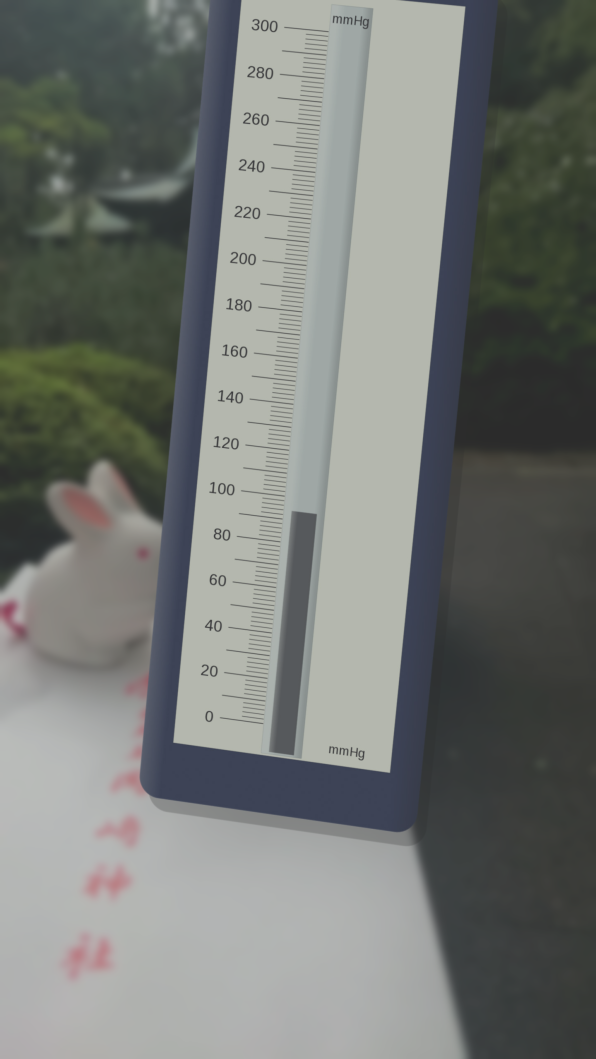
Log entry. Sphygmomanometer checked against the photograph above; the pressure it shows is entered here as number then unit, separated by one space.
94 mmHg
